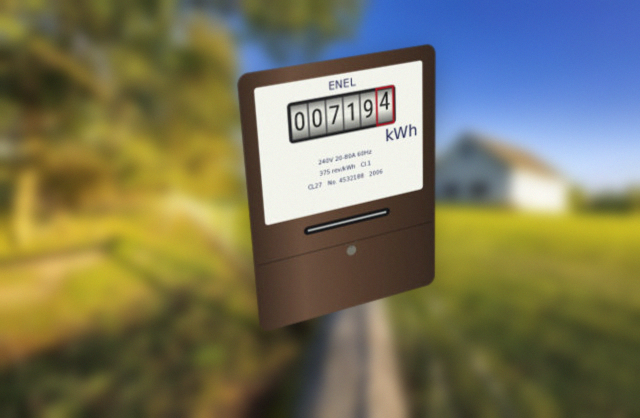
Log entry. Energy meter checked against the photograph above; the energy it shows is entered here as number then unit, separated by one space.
719.4 kWh
